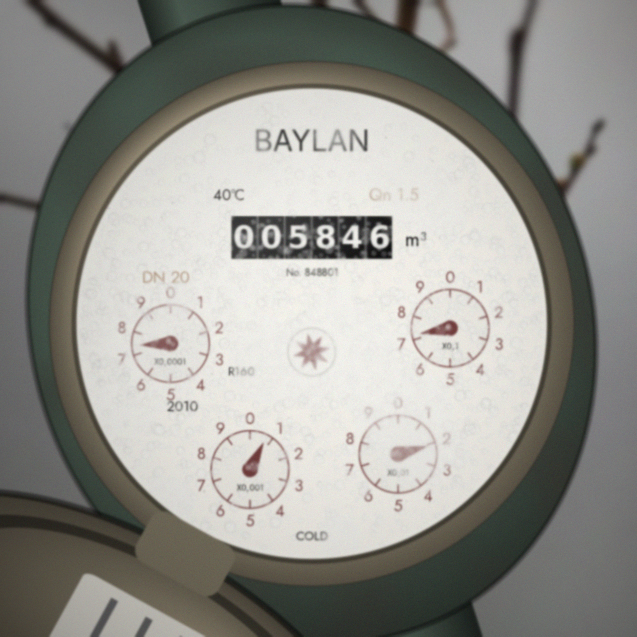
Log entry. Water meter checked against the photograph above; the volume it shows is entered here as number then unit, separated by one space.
5846.7207 m³
